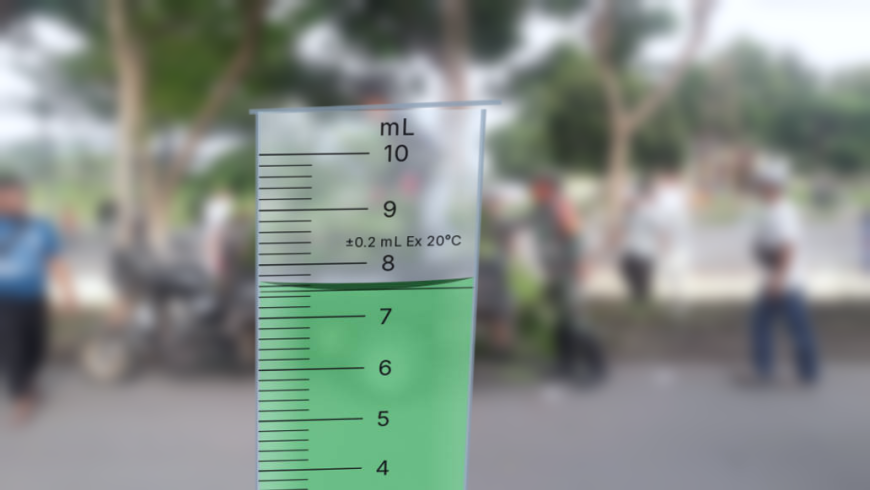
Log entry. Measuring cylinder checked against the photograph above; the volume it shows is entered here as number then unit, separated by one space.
7.5 mL
